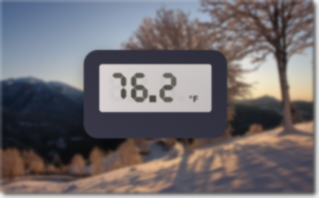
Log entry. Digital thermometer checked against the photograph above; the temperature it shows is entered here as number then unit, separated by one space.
76.2 °F
